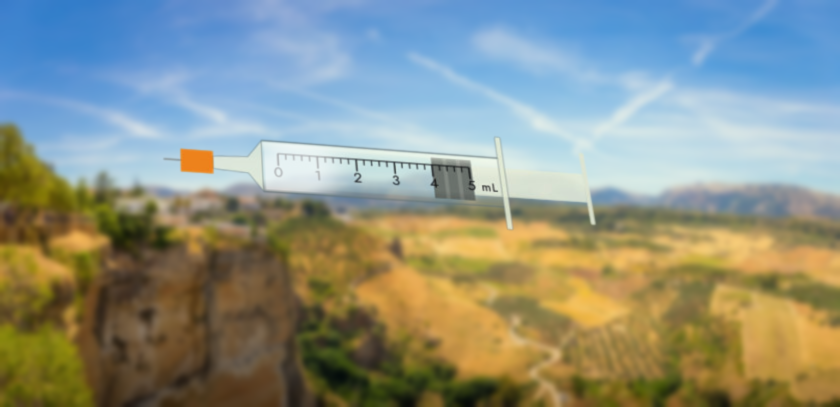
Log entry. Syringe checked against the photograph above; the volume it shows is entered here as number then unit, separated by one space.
4 mL
